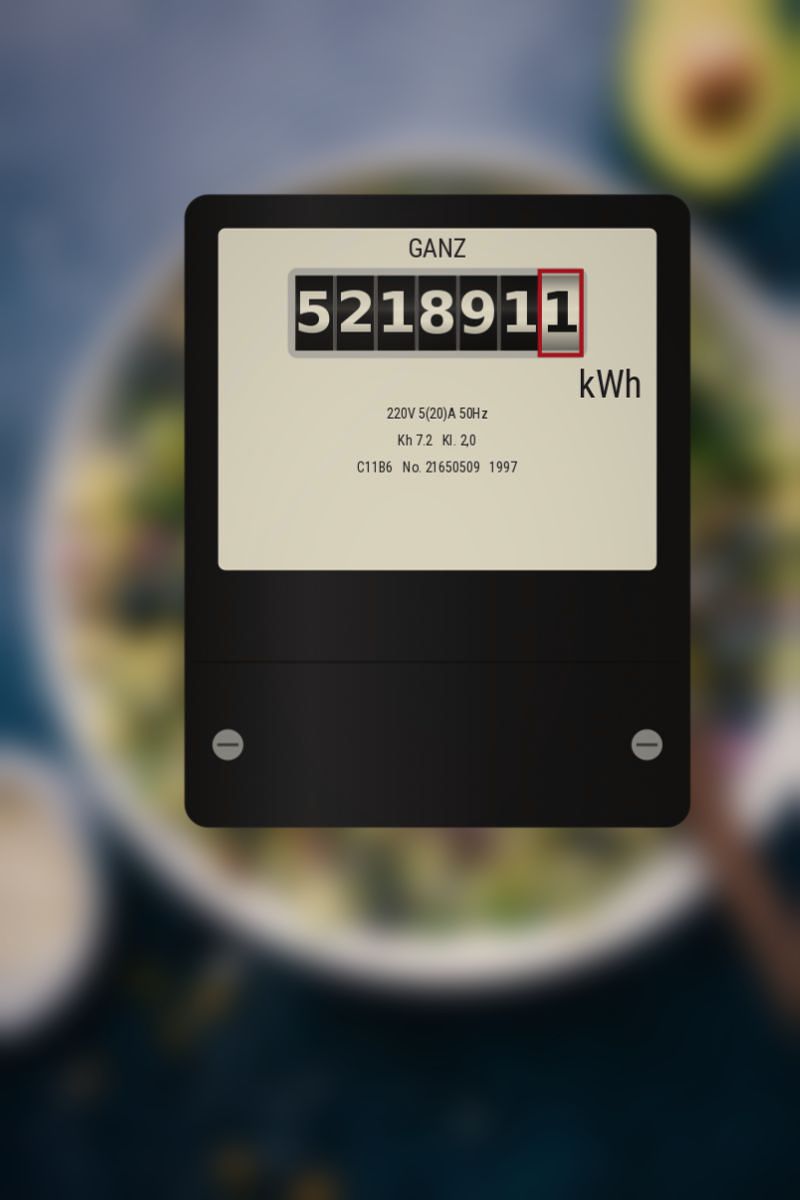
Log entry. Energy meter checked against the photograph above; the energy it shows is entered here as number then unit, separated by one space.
521891.1 kWh
